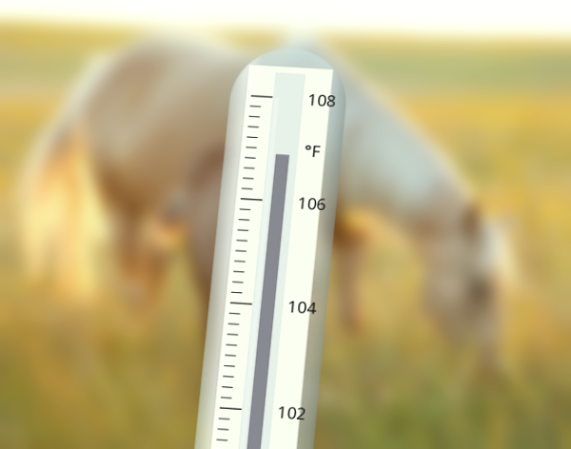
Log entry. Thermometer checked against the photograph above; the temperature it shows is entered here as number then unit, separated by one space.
106.9 °F
